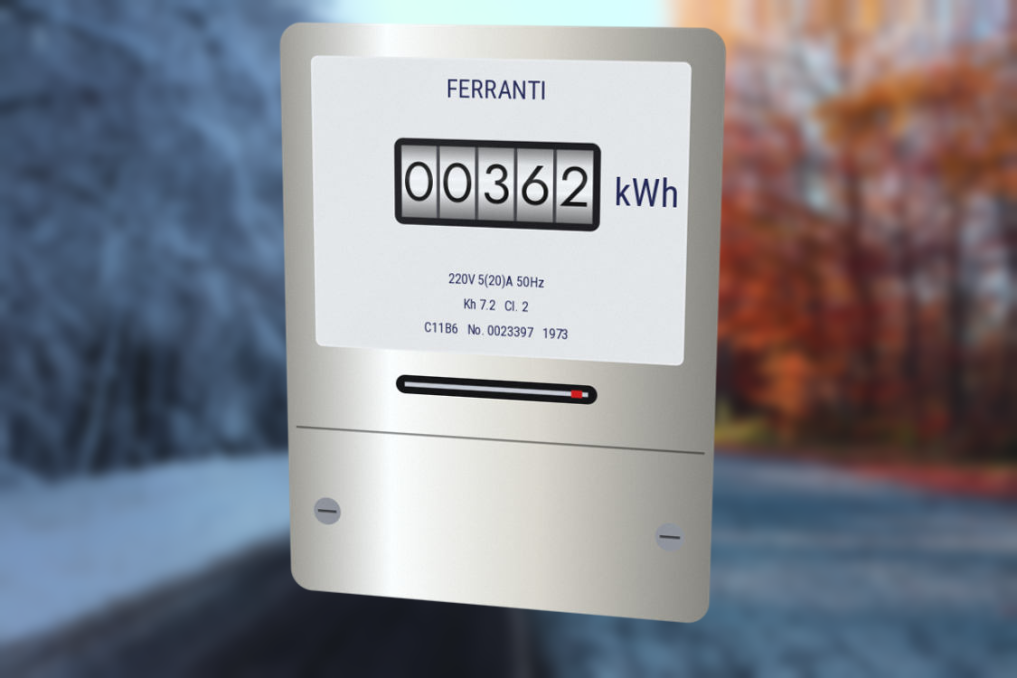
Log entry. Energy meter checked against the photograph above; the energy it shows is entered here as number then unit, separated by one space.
362 kWh
